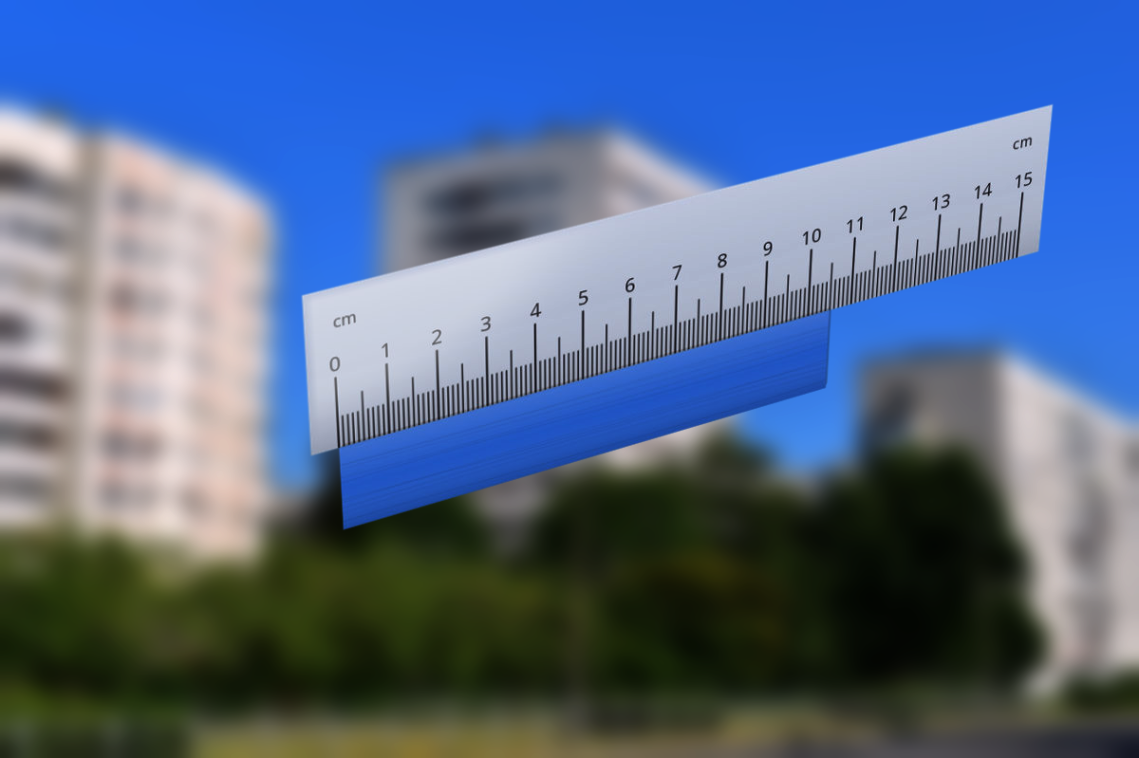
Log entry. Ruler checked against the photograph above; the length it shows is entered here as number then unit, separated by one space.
10.5 cm
